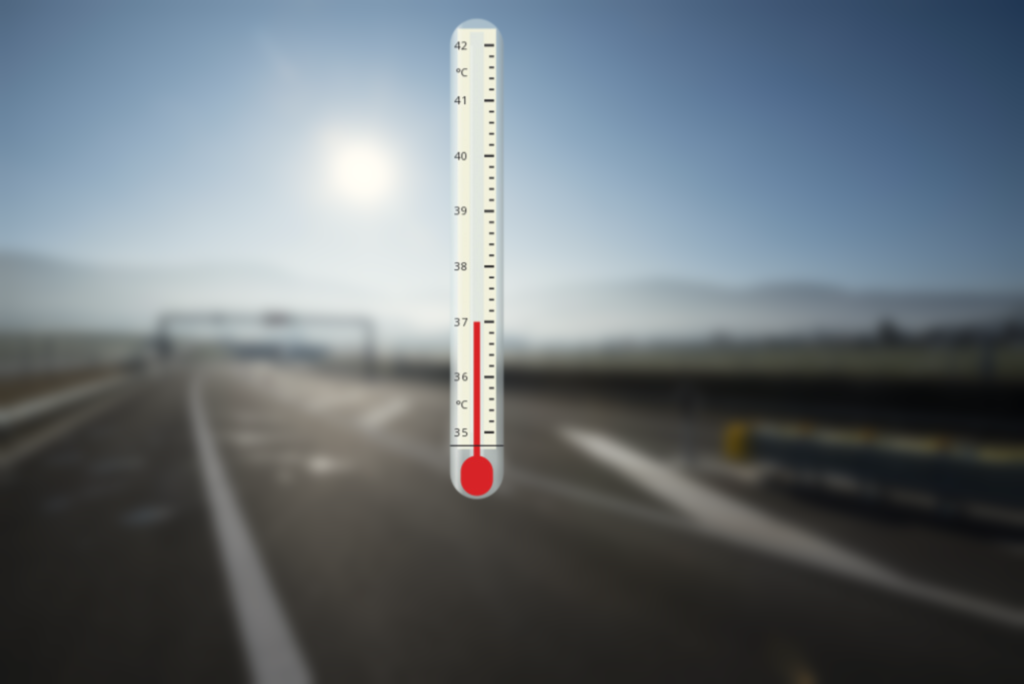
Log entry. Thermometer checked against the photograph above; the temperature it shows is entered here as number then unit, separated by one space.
37 °C
